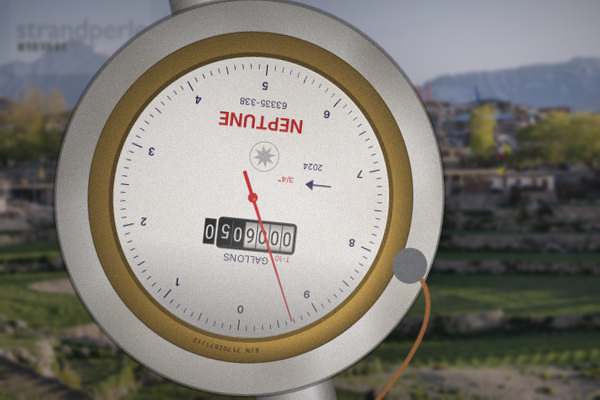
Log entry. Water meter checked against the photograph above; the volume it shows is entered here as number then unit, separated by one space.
6049.3 gal
